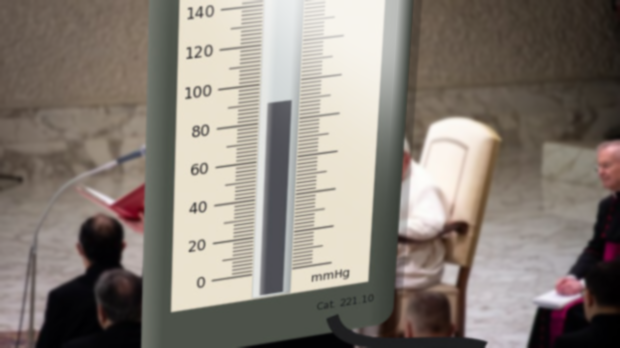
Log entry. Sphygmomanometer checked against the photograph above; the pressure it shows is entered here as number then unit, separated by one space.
90 mmHg
